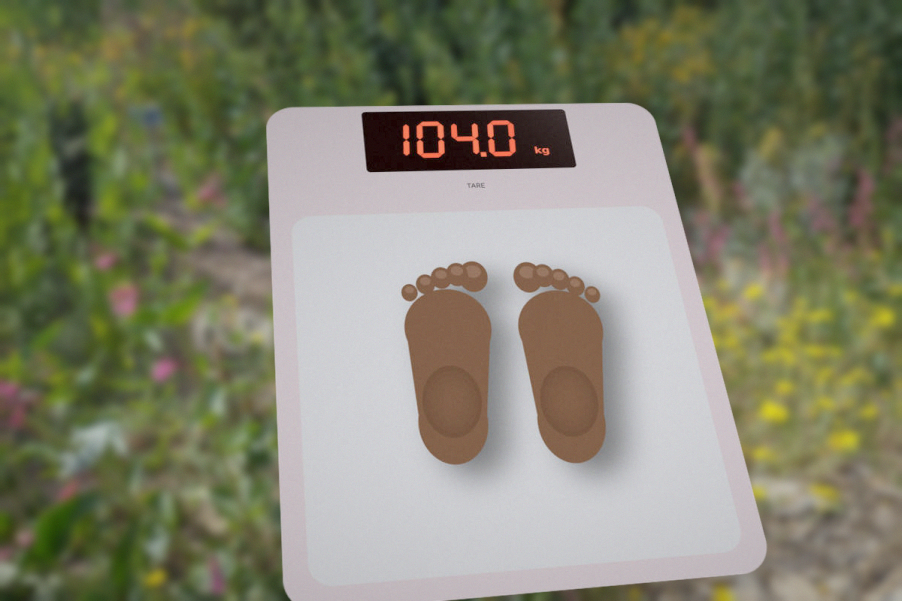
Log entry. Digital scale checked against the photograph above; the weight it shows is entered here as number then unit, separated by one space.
104.0 kg
